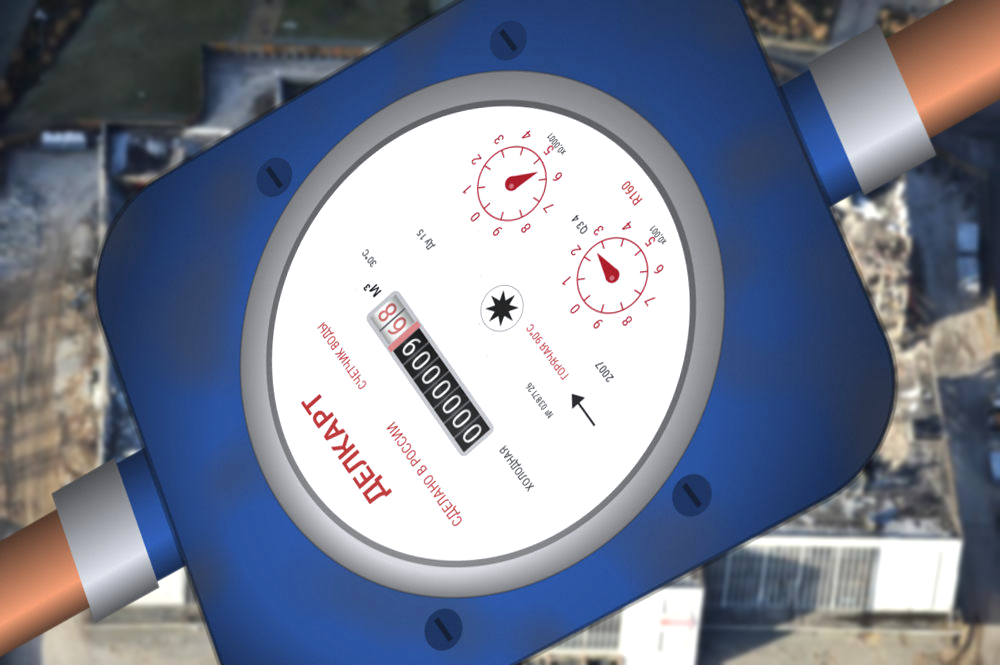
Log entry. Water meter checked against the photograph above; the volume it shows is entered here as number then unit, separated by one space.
9.6825 m³
